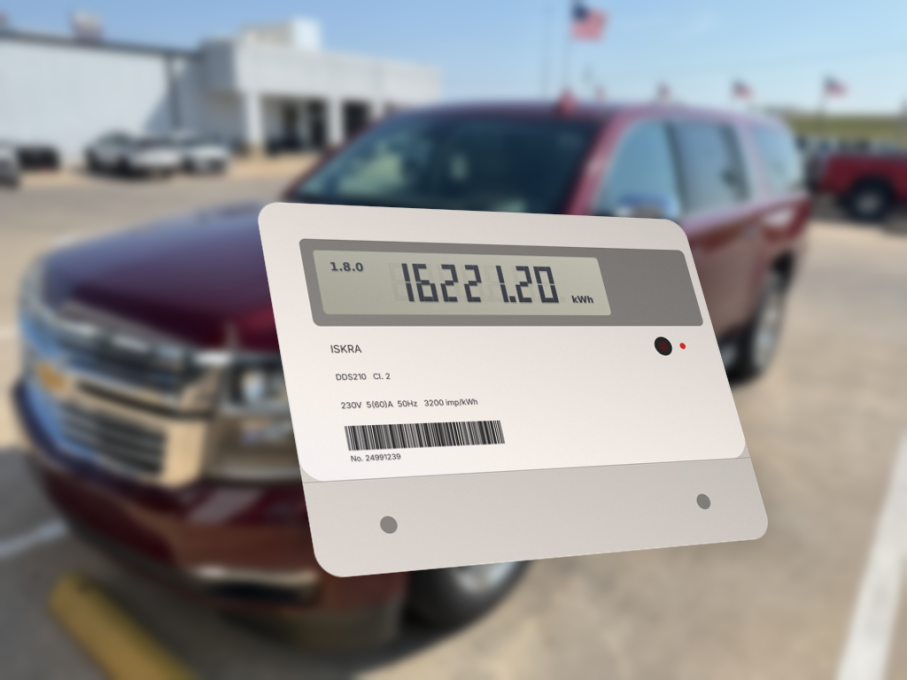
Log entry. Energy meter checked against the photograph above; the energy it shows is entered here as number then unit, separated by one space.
16221.20 kWh
